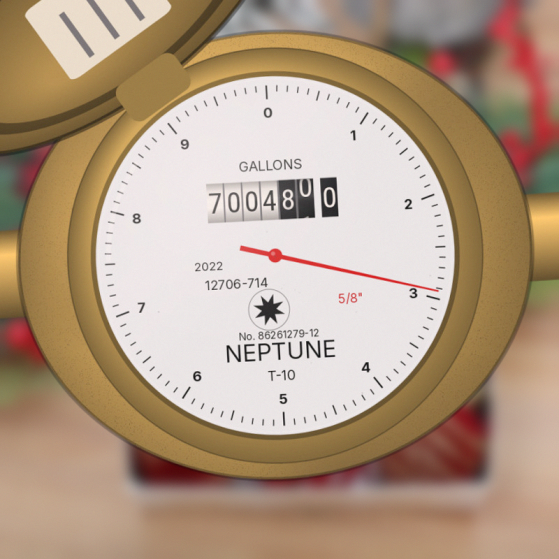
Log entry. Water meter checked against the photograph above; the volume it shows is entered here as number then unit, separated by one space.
7004802.9 gal
